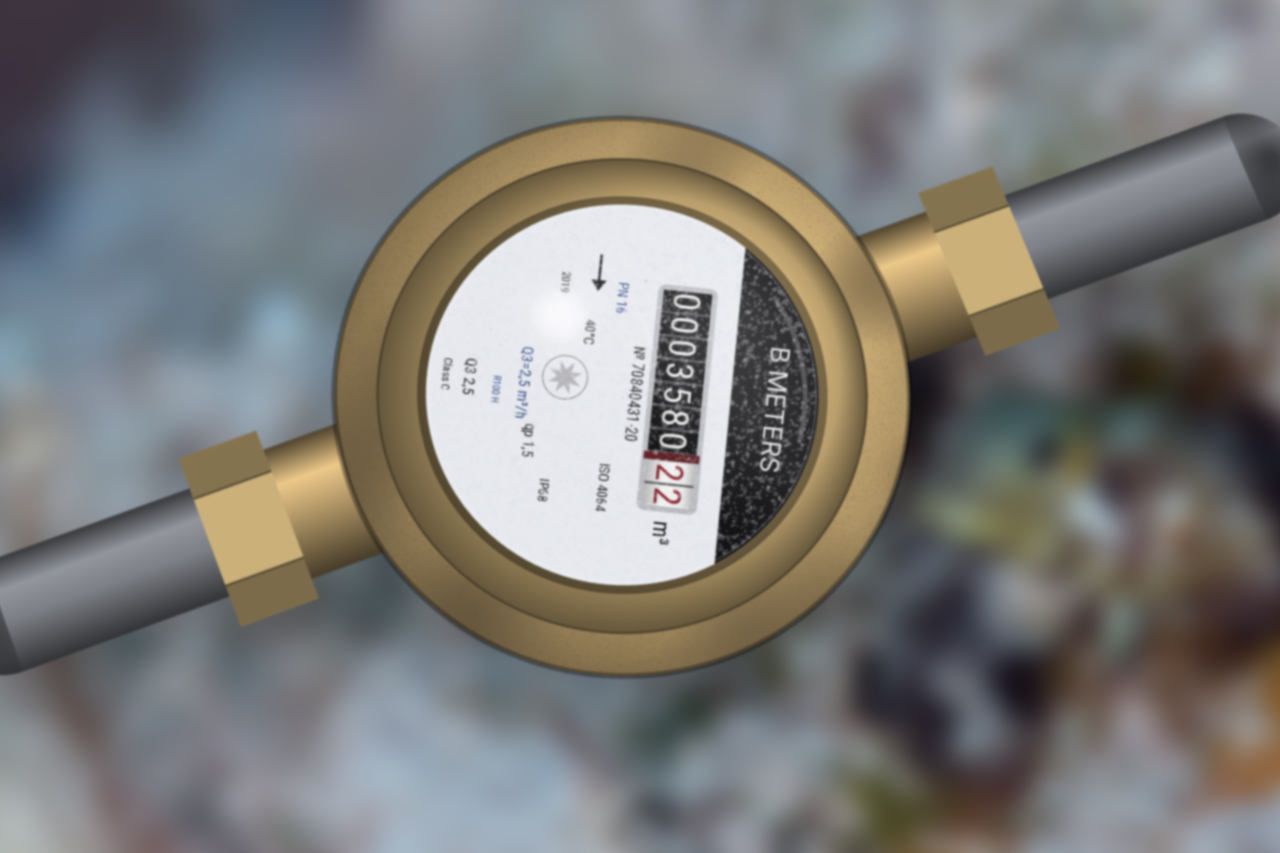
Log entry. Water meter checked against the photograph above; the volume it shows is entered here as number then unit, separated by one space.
3580.22 m³
